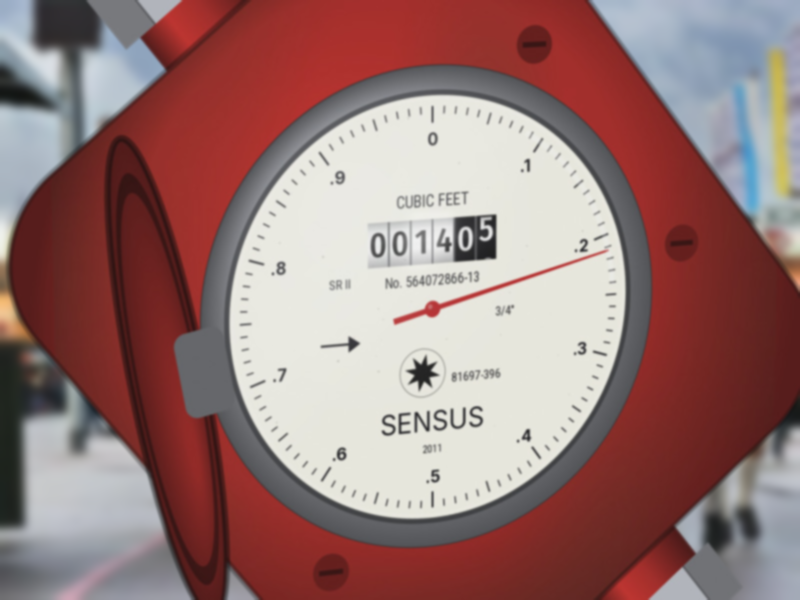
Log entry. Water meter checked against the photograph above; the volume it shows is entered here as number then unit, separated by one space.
1405.21 ft³
